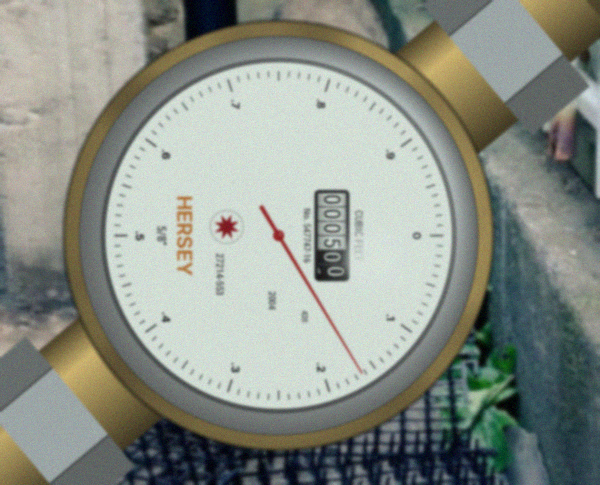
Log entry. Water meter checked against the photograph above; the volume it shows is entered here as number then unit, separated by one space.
500.16 ft³
